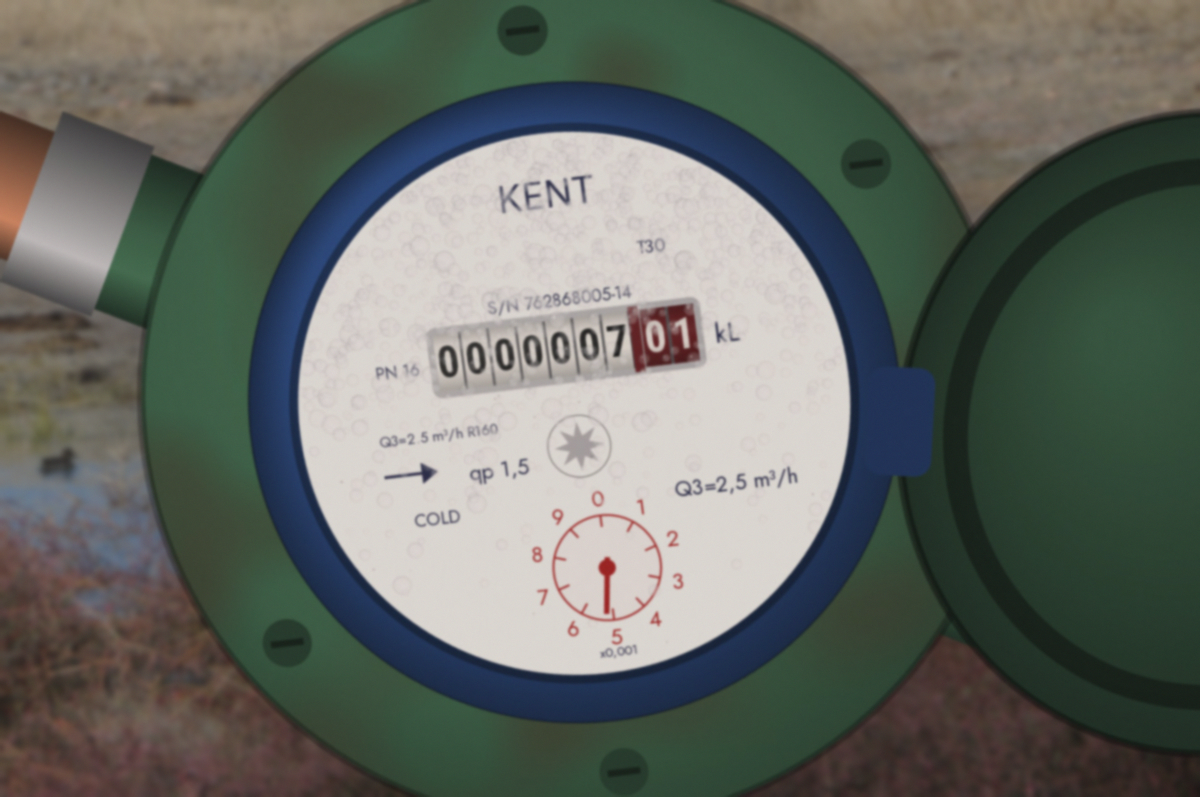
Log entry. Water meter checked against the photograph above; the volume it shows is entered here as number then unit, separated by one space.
7.015 kL
